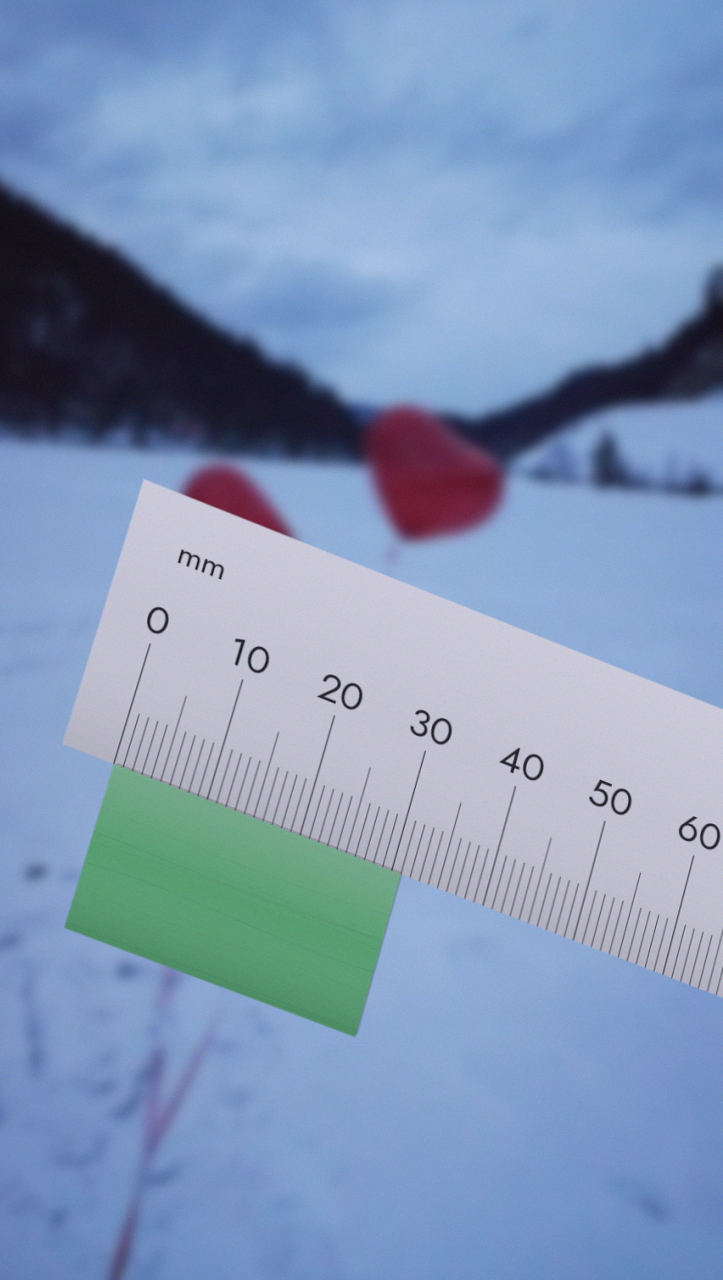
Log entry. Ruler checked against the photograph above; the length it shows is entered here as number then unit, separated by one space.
31 mm
